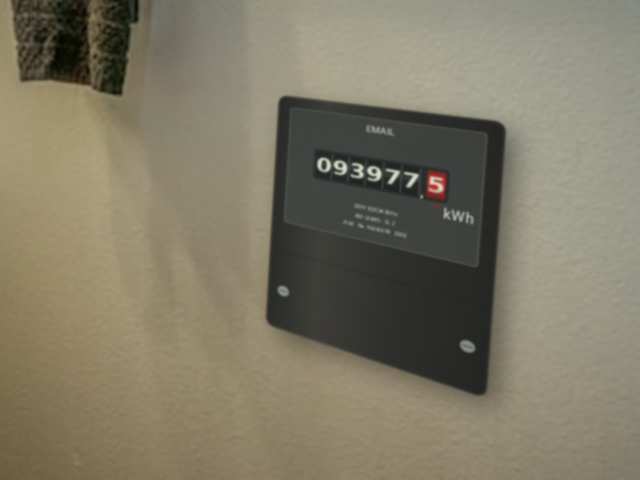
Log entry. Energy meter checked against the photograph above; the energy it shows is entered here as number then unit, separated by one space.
93977.5 kWh
